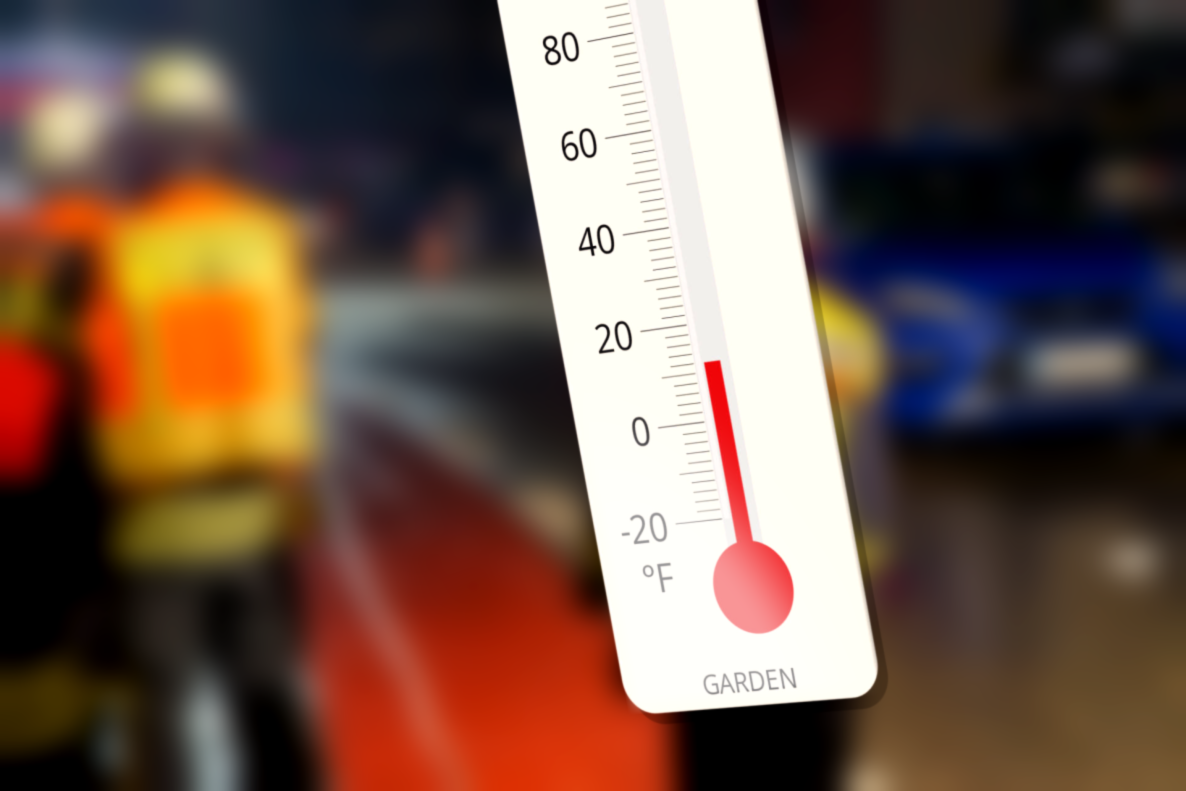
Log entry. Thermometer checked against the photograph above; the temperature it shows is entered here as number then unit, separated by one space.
12 °F
